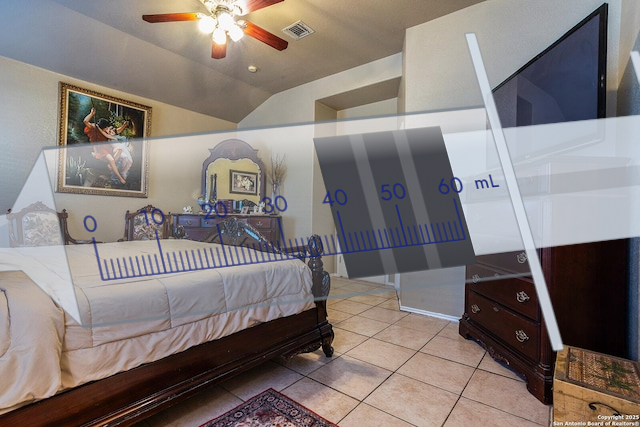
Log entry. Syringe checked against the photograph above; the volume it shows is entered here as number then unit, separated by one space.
39 mL
